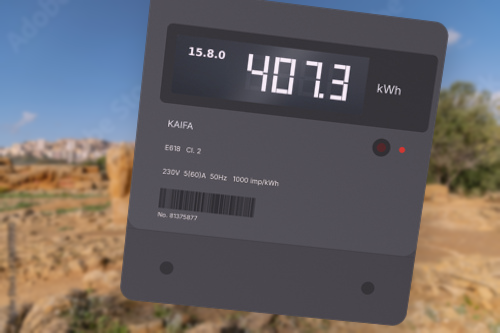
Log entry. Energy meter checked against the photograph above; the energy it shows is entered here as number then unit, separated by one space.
407.3 kWh
